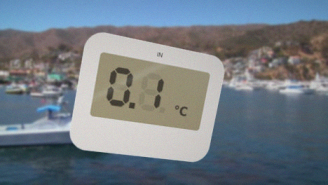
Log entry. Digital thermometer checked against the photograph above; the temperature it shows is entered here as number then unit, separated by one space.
0.1 °C
